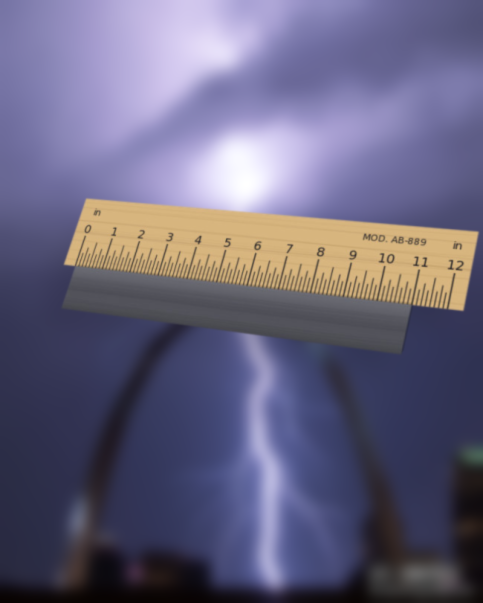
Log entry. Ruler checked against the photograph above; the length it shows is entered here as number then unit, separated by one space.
11 in
